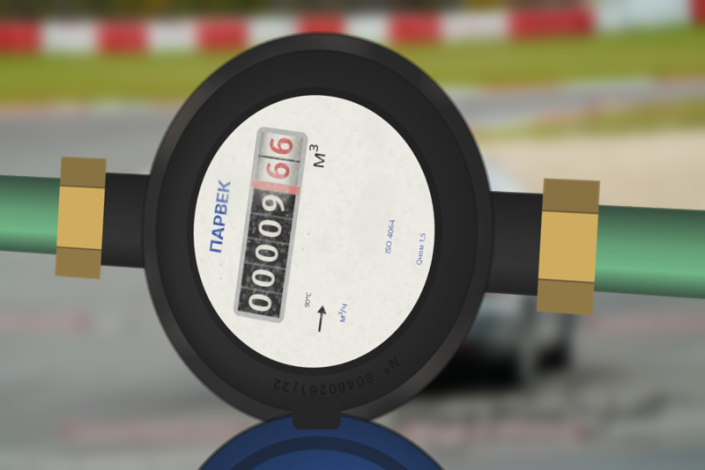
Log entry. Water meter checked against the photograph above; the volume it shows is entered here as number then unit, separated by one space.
9.66 m³
